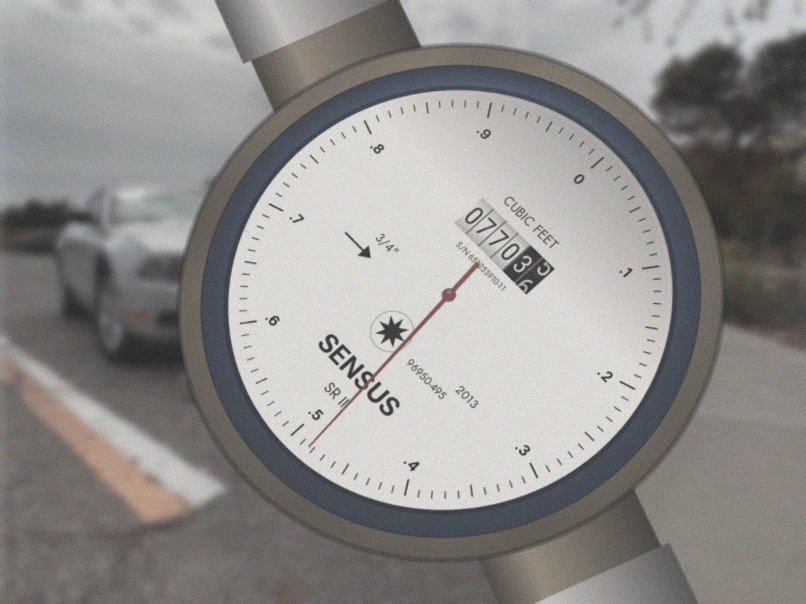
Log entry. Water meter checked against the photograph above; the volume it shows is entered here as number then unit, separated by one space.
77035.48 ft³
